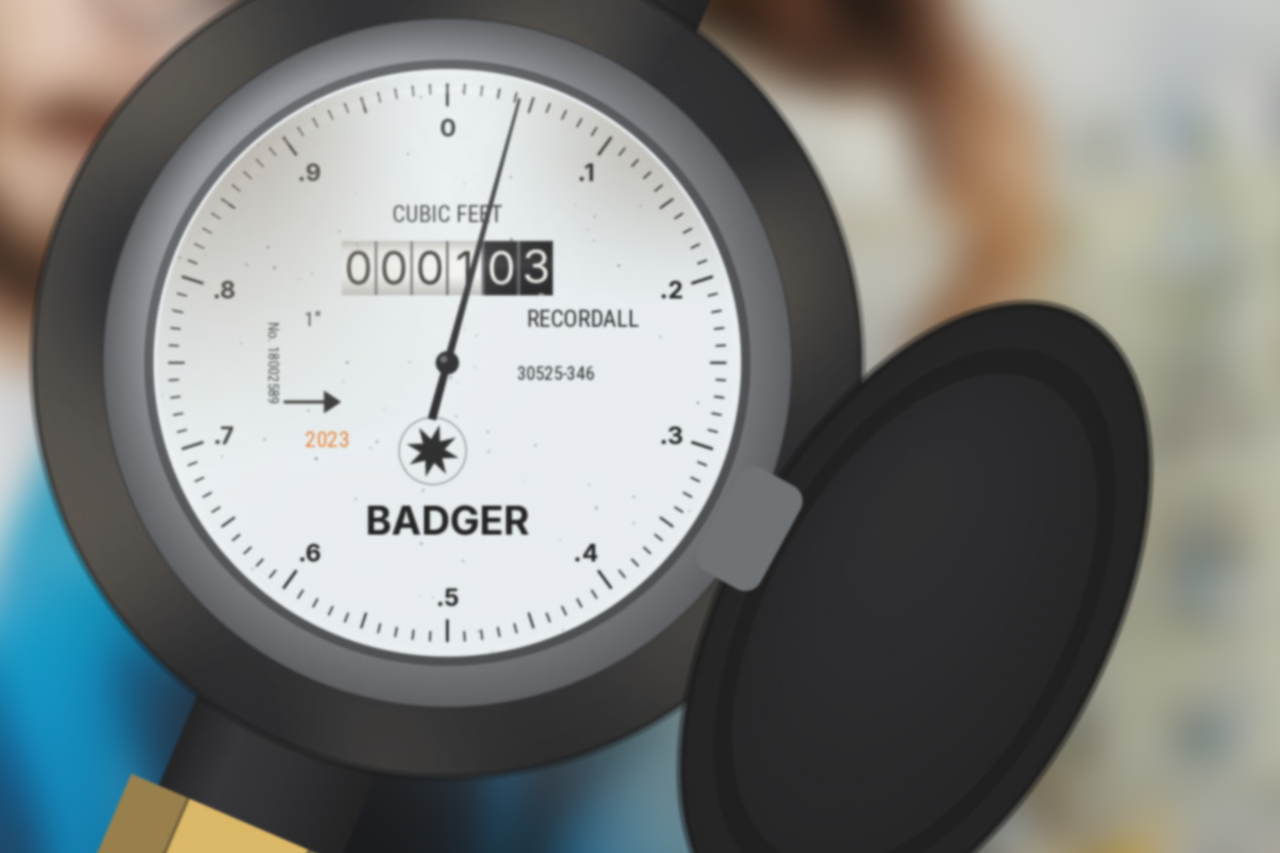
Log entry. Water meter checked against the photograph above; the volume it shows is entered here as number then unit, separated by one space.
103.04 ft³
